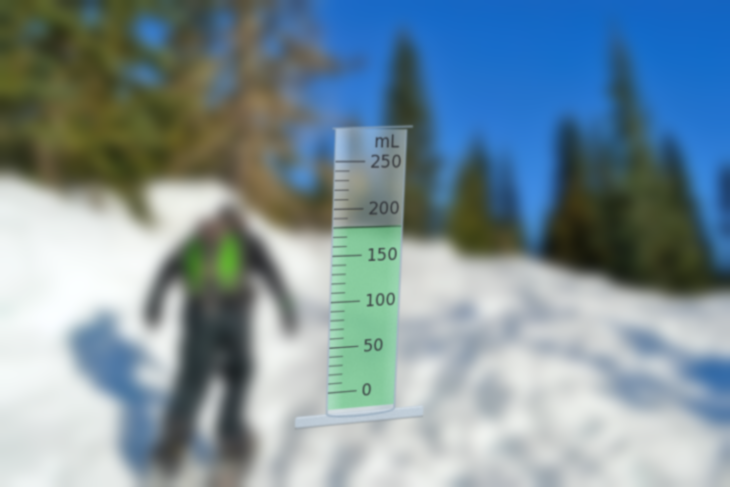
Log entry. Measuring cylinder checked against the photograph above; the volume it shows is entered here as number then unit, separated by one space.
180 mL
